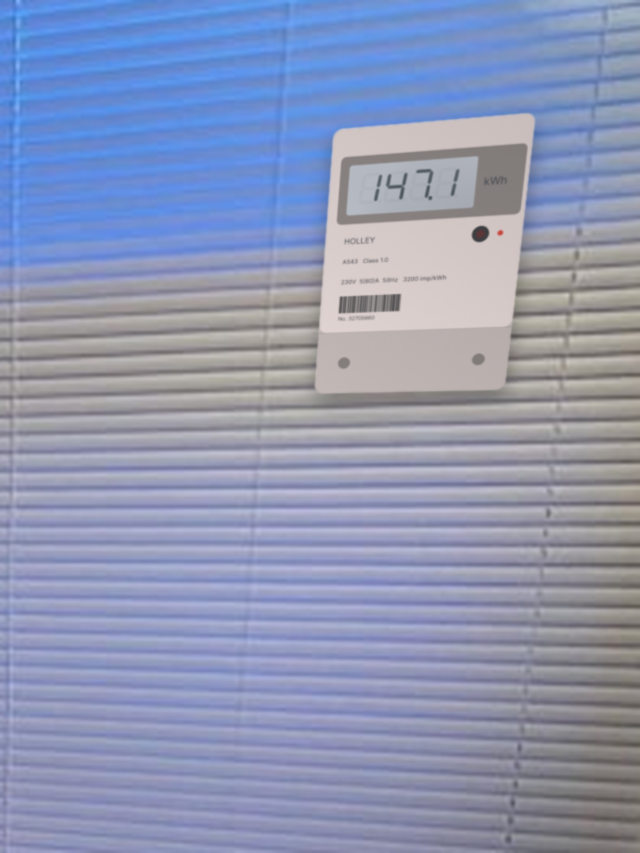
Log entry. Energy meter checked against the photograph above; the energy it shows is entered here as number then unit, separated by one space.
147.1 kWh
